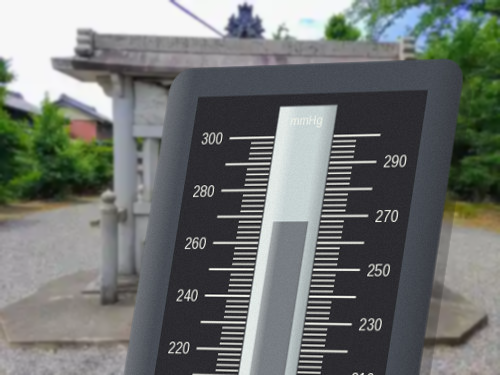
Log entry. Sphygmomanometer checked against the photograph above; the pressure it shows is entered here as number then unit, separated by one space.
268 mmHg
